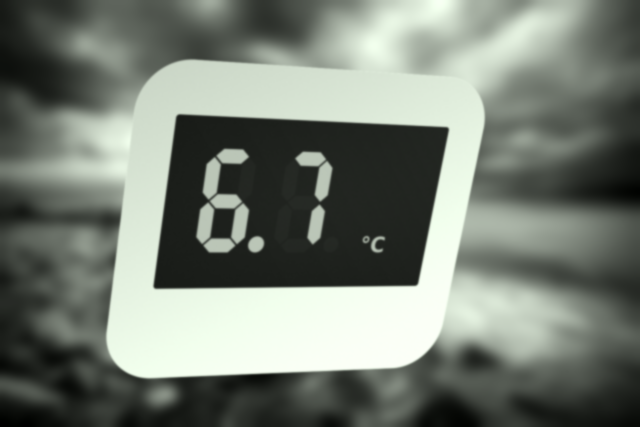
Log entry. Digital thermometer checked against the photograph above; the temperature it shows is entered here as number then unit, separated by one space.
6.7 °C
